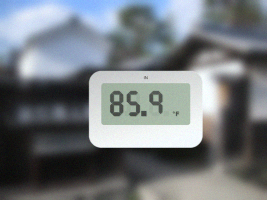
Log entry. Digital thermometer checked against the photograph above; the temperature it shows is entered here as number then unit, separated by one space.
85.9 °F
